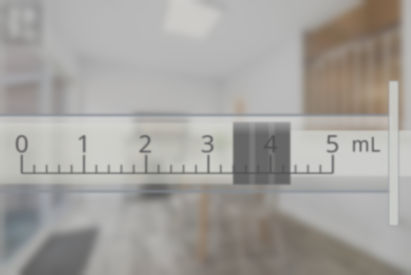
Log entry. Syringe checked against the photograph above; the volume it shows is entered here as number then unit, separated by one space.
3.4 mL
